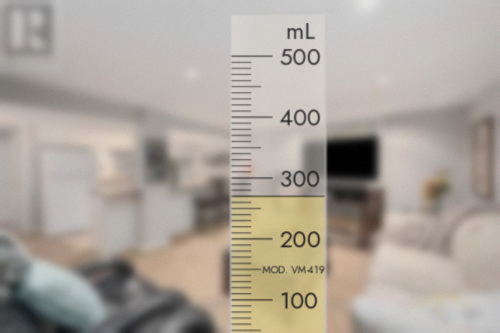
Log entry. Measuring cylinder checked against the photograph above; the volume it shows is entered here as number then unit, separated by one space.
270 mL
